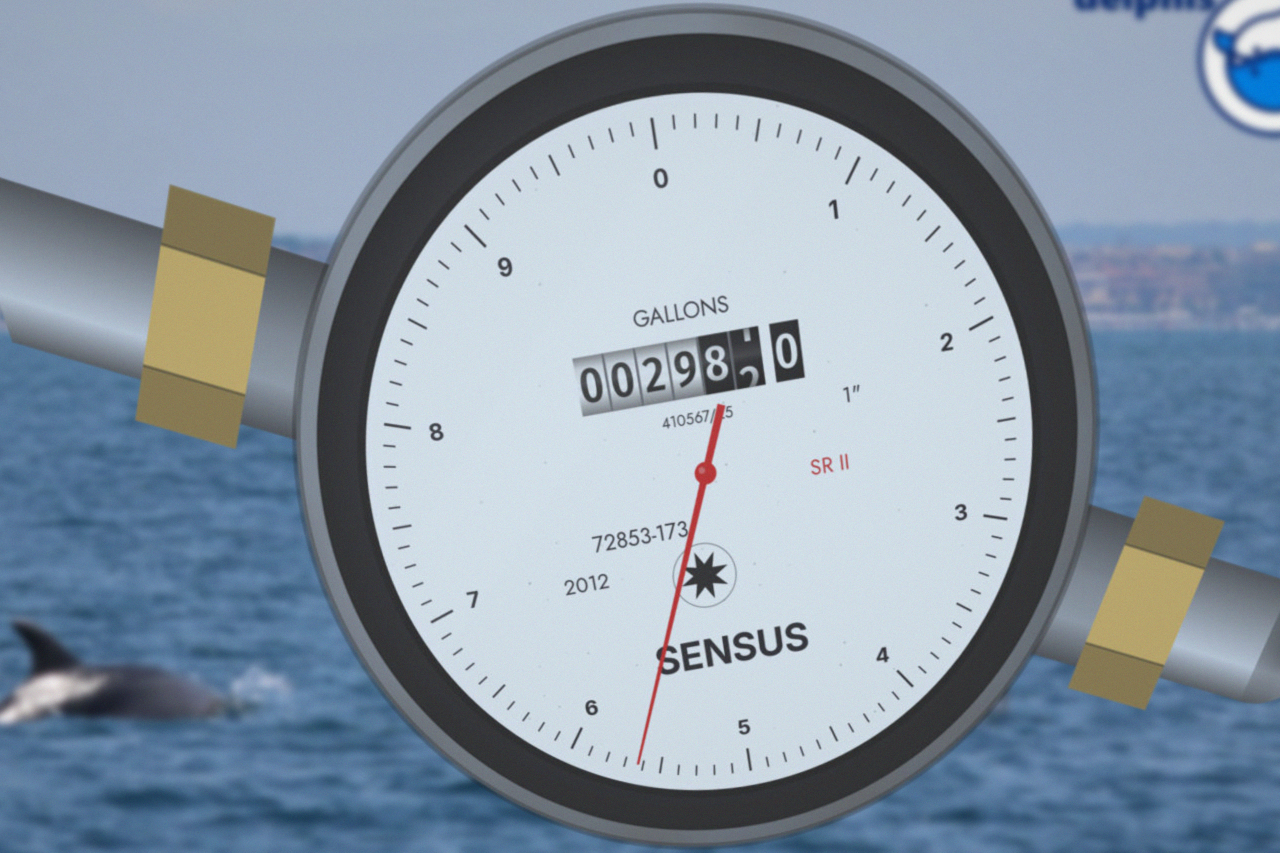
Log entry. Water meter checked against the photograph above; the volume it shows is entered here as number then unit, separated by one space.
29815.6 gal
